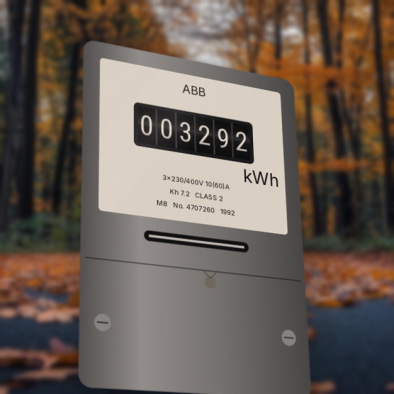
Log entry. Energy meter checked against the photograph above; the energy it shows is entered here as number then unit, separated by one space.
3292 kWh
